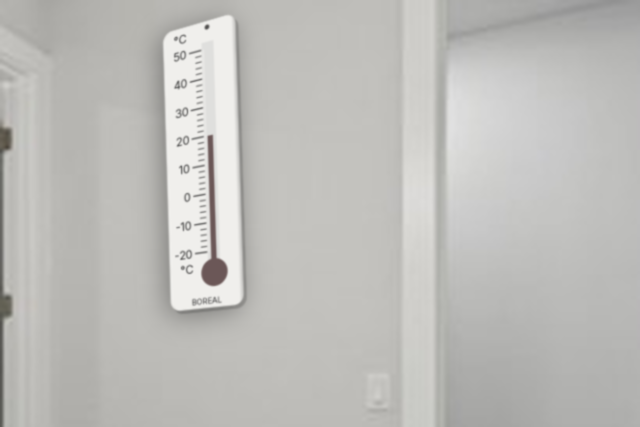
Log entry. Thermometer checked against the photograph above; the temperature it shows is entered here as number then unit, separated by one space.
20 °C
